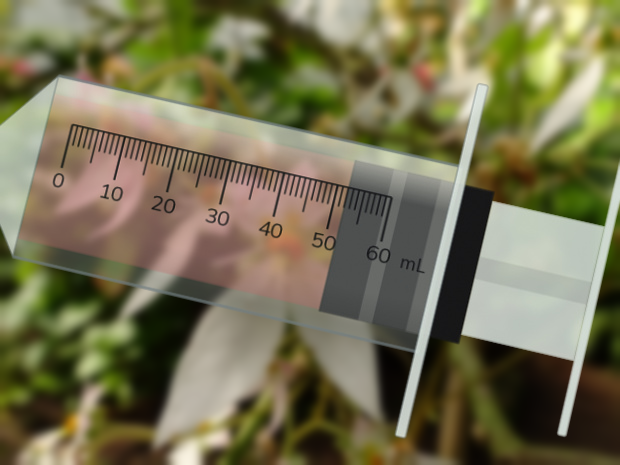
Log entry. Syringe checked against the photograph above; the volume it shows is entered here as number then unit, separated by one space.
52 mL
